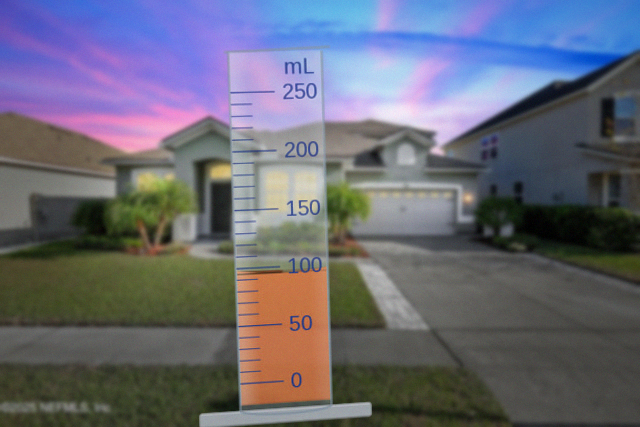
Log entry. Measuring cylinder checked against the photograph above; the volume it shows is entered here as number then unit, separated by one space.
95 mL
